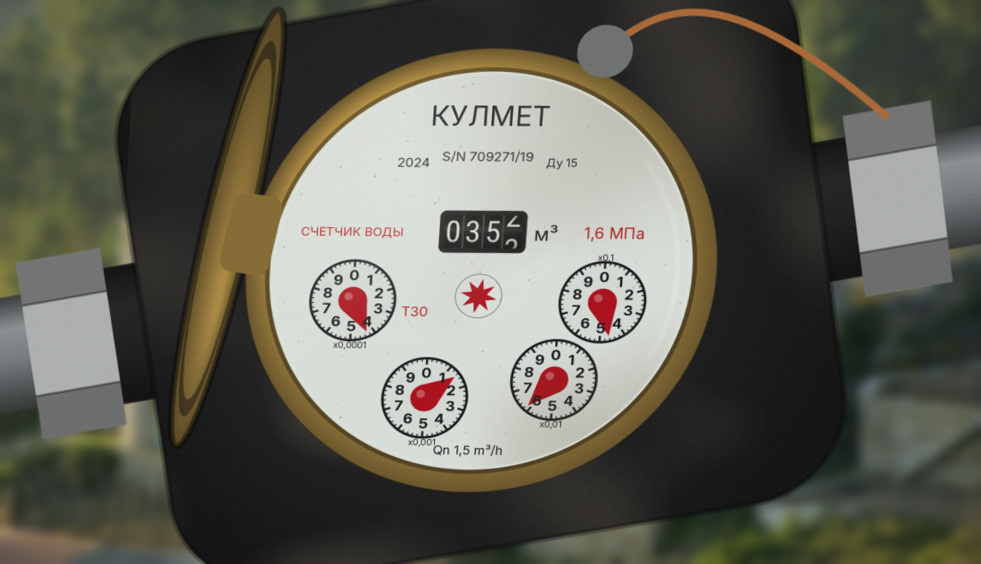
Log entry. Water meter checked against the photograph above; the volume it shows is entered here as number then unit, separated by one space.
352.4614 m³
